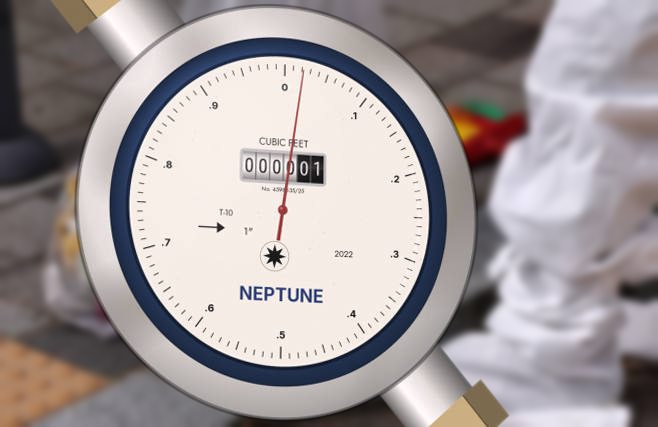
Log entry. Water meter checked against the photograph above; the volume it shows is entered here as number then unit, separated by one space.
1.02 ft³
